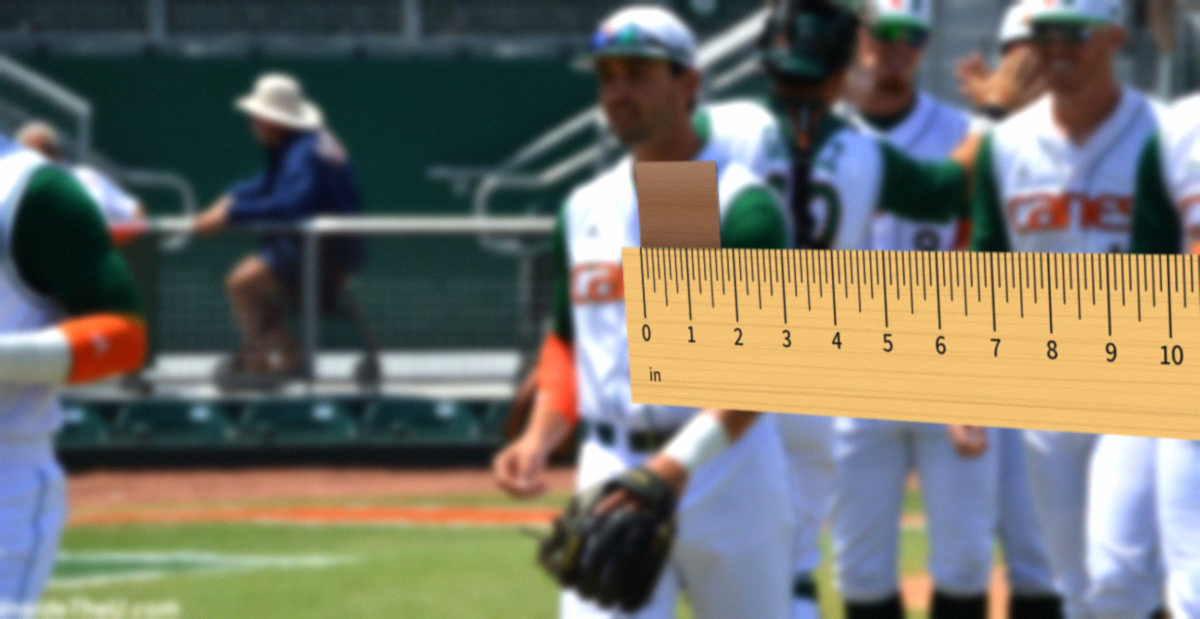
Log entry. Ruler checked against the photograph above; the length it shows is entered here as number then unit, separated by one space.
1.75 in
